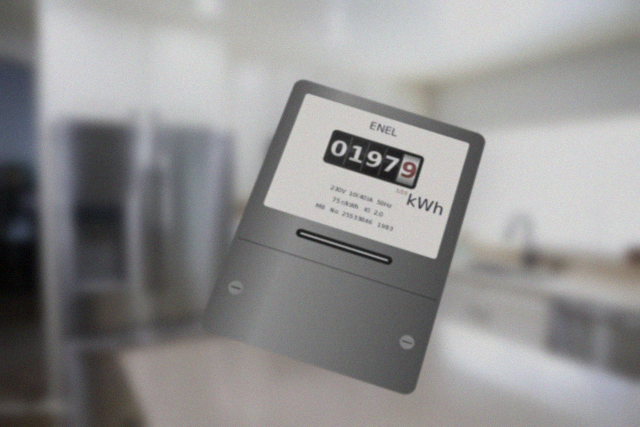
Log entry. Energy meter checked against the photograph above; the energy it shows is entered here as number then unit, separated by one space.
197.9 kWh
